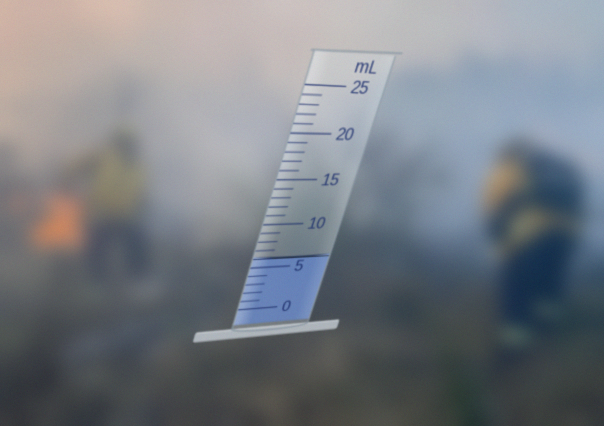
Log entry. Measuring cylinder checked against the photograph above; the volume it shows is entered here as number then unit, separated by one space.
6 mL
